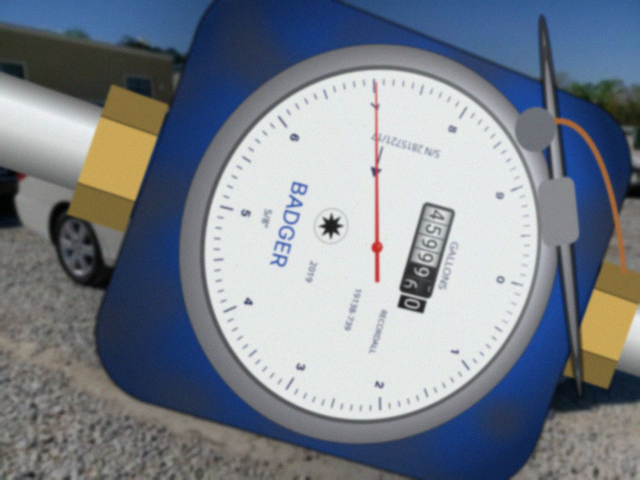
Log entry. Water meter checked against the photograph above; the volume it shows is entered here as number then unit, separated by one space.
4599957.0 gal
